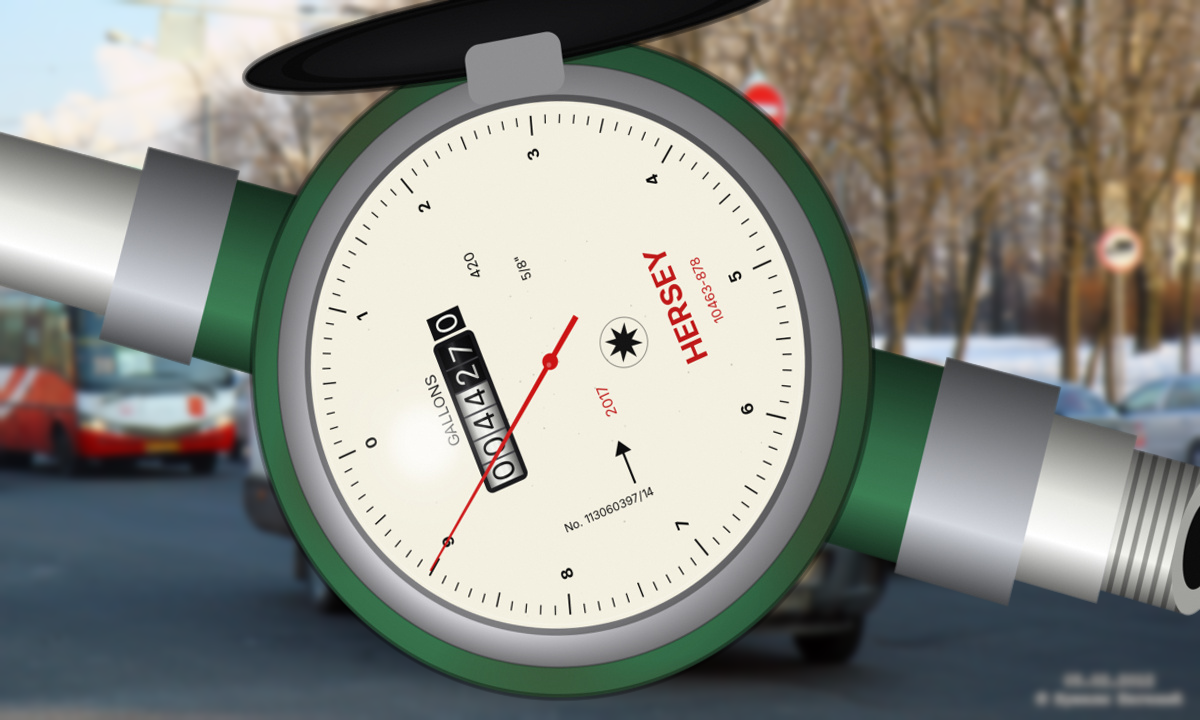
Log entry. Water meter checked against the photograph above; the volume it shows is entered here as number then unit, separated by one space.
44269.0 gal
